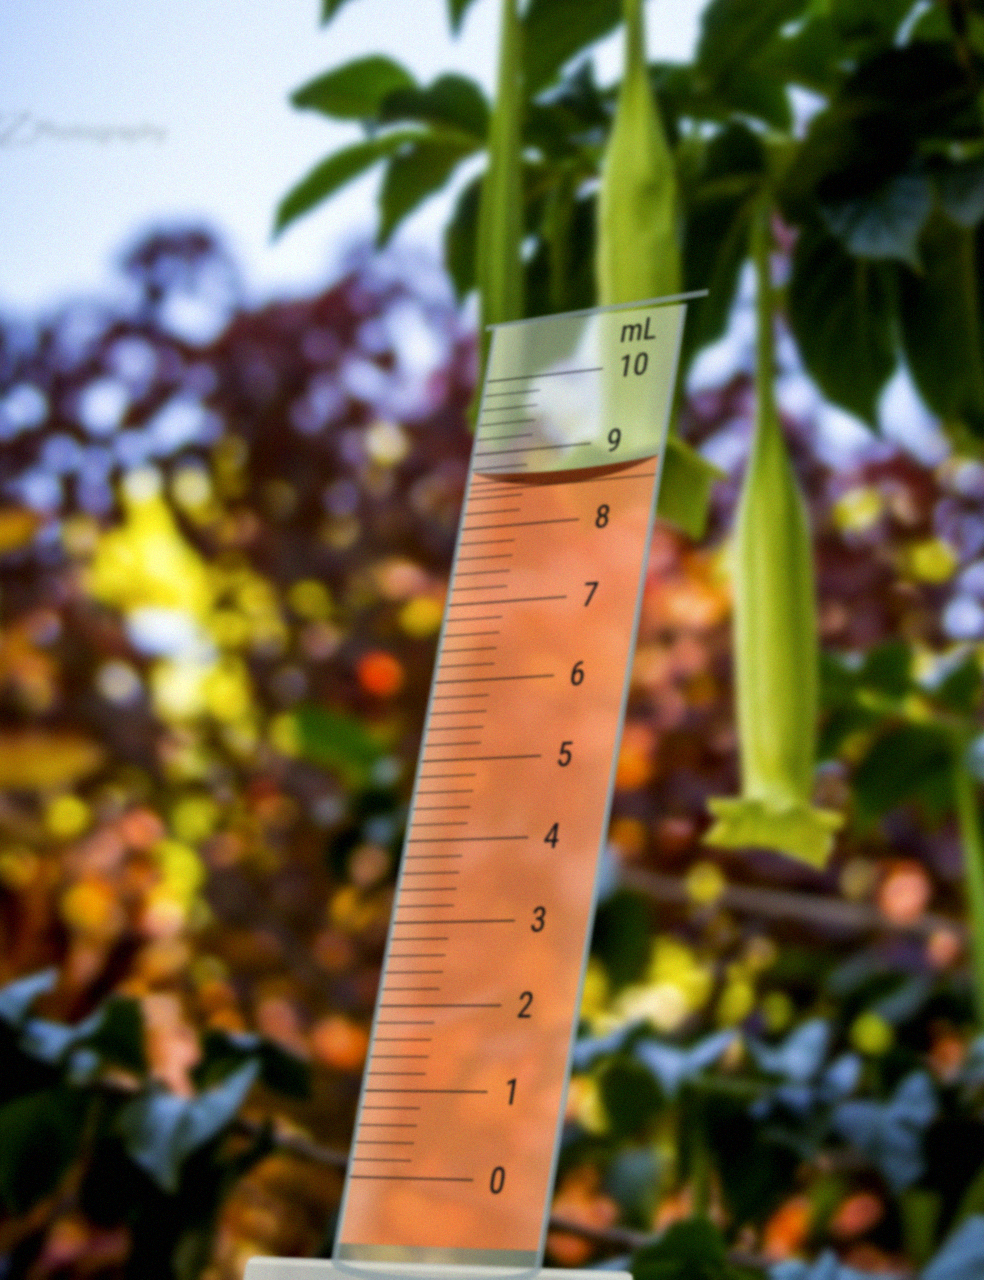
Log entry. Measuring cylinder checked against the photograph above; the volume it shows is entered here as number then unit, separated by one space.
8.5 mL
